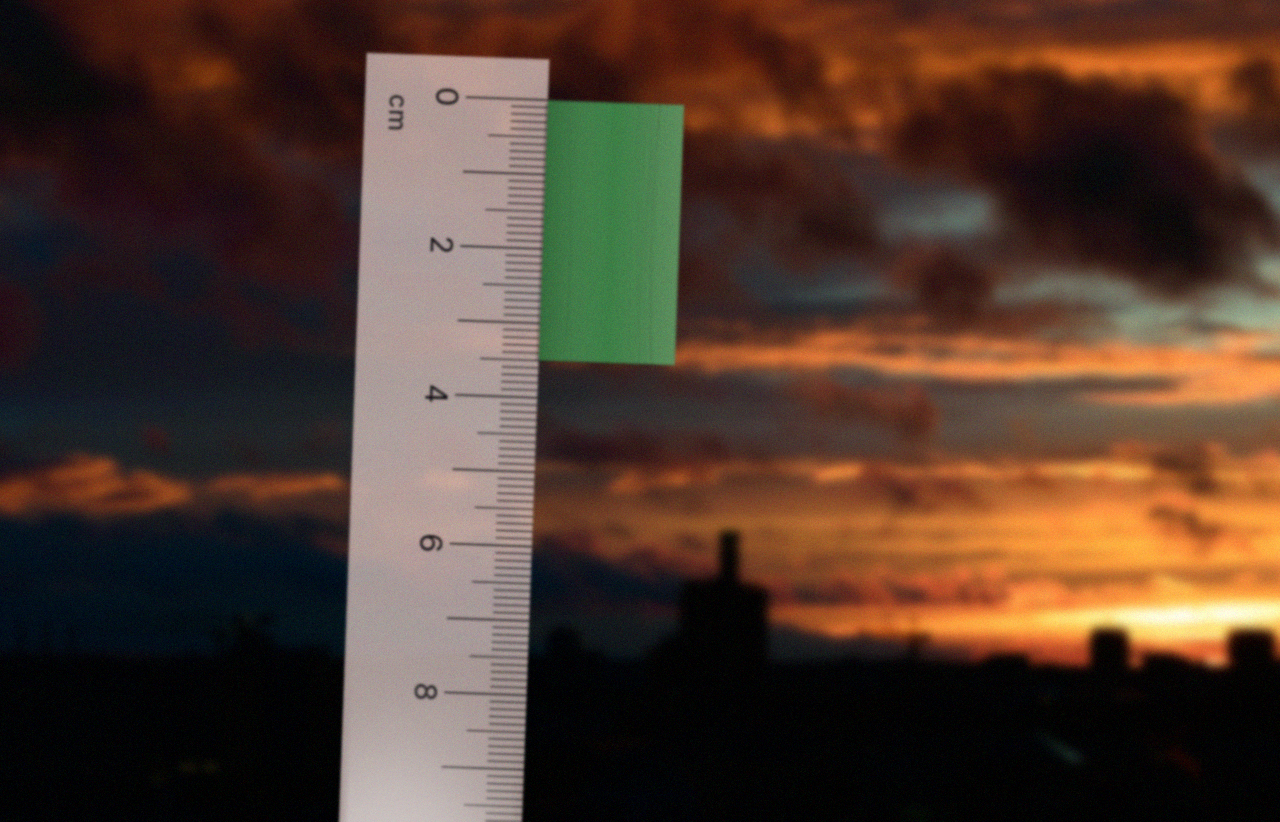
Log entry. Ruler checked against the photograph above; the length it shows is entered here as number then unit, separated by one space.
3.5 cm
